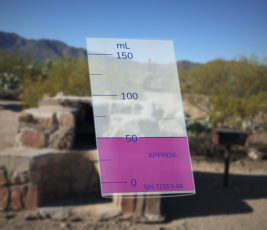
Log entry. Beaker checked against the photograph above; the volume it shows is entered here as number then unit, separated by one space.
50 mL
